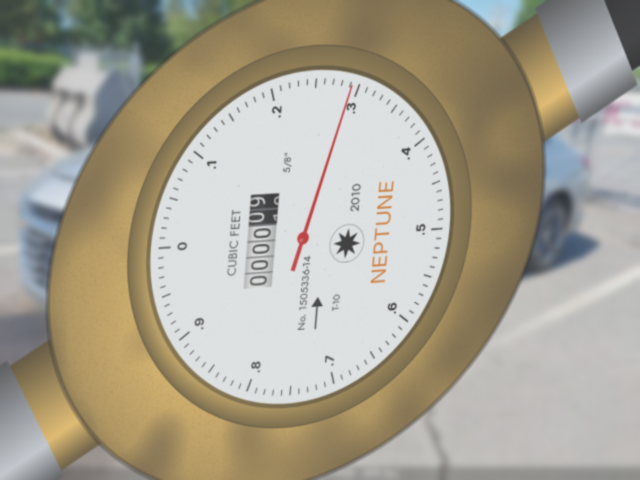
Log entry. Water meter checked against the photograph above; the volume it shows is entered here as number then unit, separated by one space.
9.29 ft³
